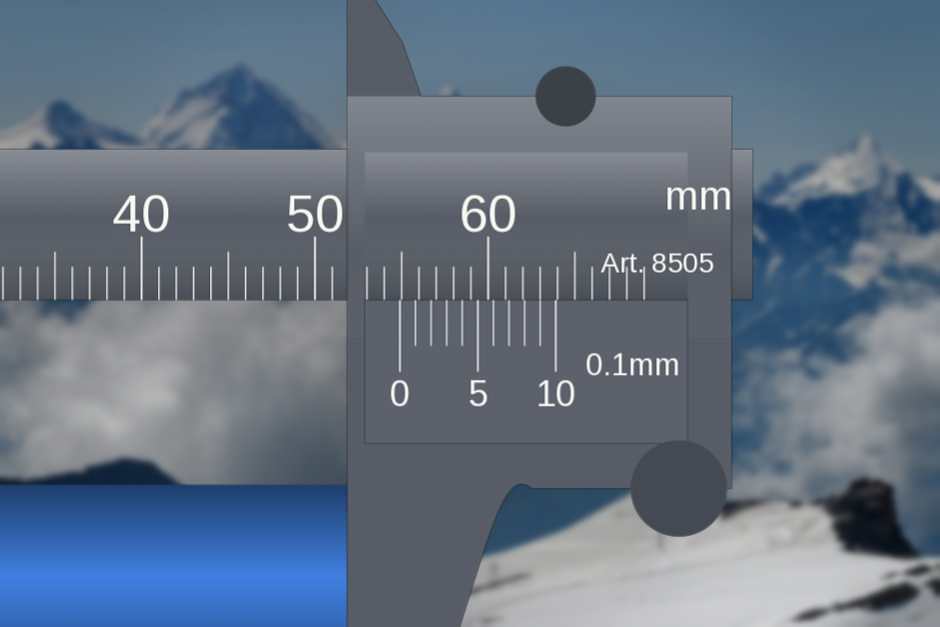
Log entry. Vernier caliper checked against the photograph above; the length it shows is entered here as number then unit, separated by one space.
54.9 mm
